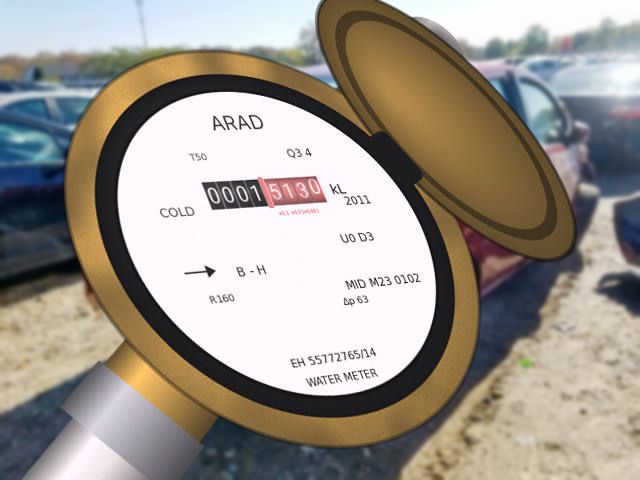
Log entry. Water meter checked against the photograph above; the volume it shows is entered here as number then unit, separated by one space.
1.5130 kL
